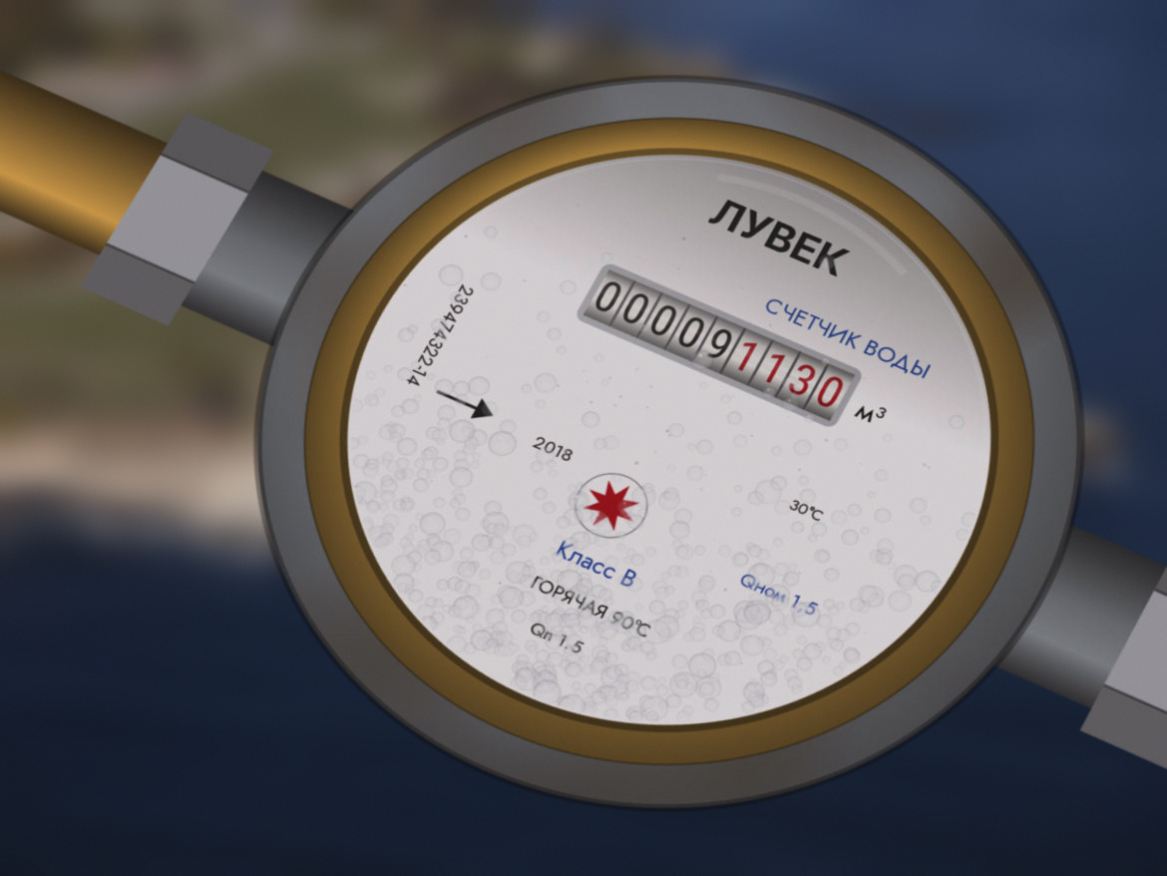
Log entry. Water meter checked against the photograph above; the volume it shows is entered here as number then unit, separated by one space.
9.1130 m³
